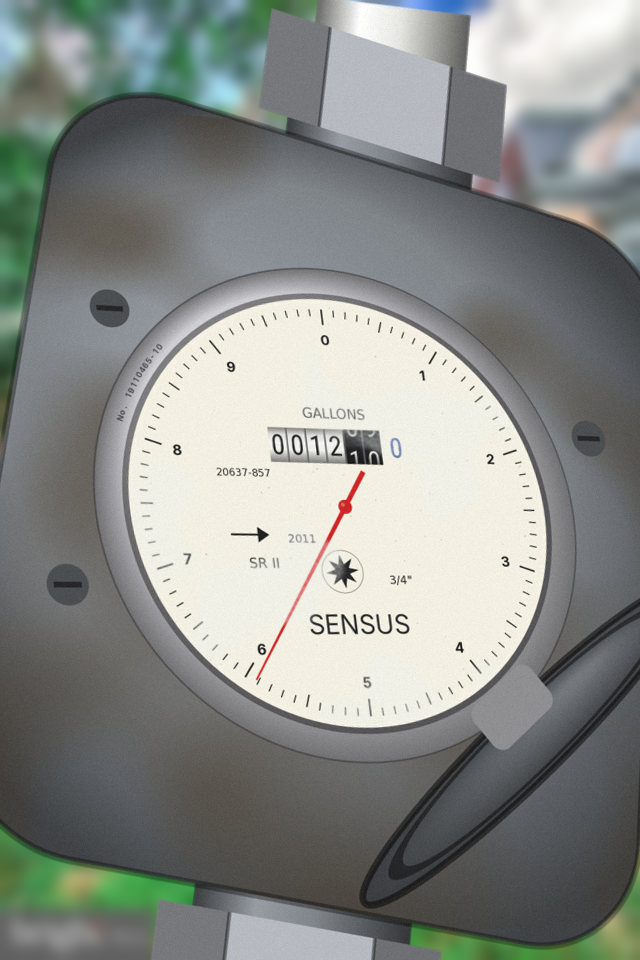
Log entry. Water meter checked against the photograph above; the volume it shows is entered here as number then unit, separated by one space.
12095.9 gal
